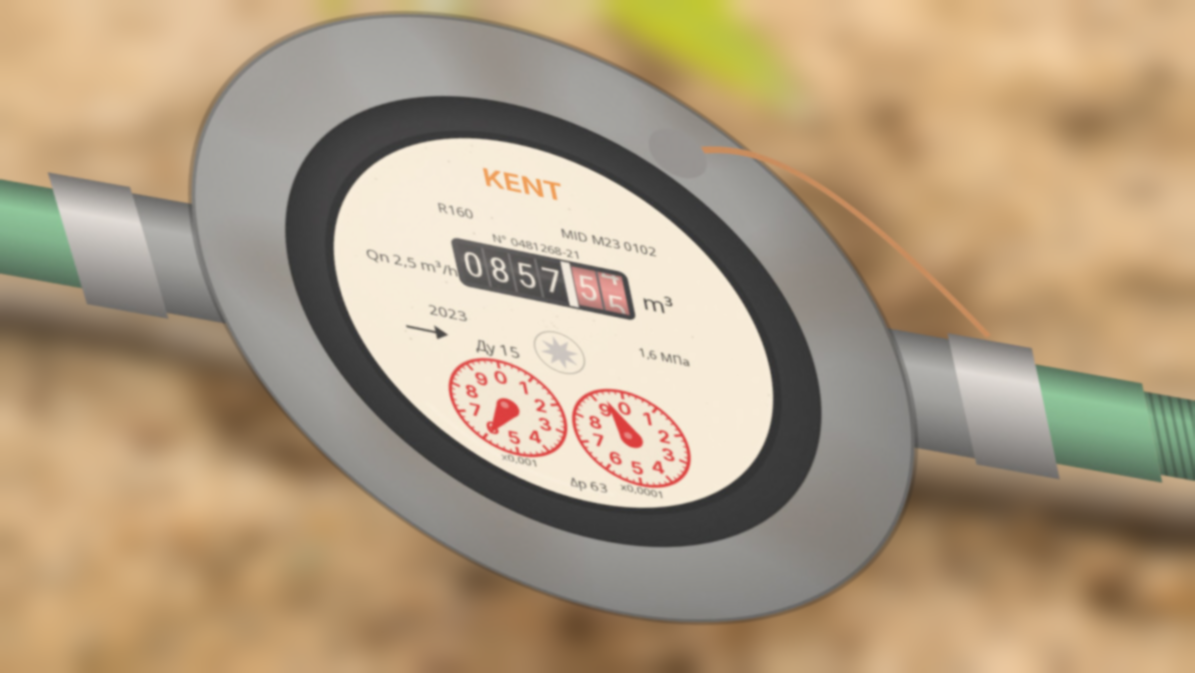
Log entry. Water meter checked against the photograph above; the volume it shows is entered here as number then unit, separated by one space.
857.5459 m³
